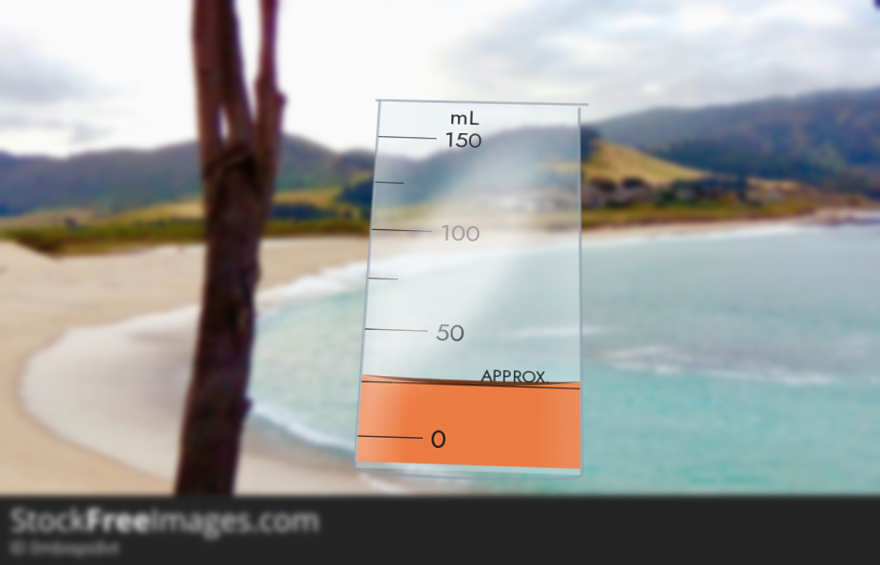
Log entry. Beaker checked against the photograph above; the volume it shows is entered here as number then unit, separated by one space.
25 mL
